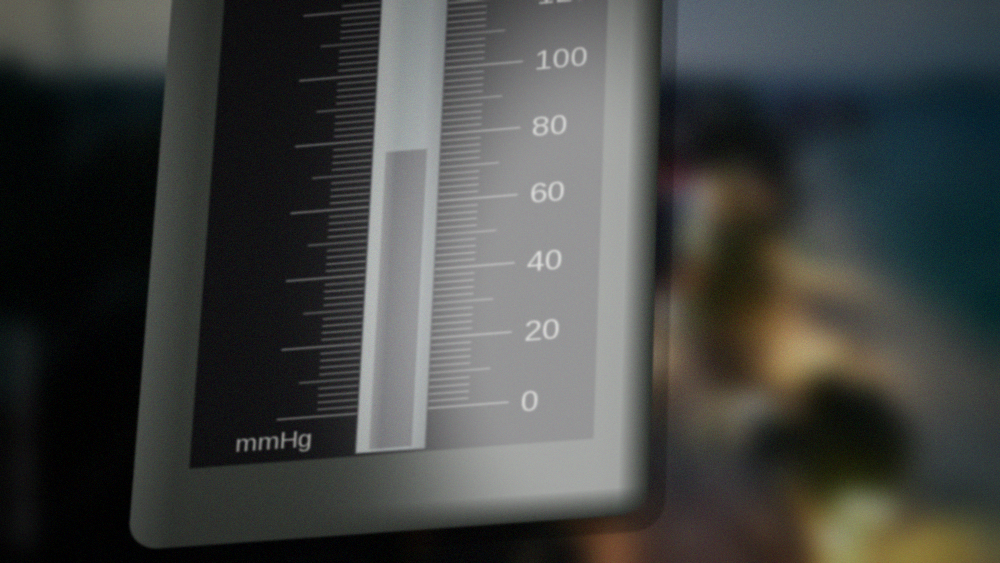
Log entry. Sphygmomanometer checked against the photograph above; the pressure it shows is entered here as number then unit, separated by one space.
76 mmHg
